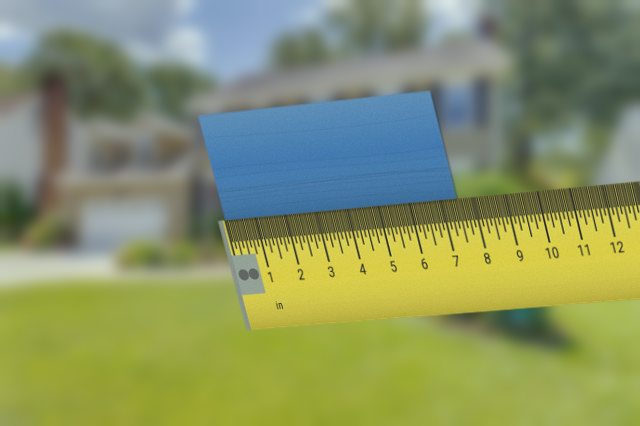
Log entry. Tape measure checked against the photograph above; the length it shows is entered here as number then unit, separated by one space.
7.5 in
